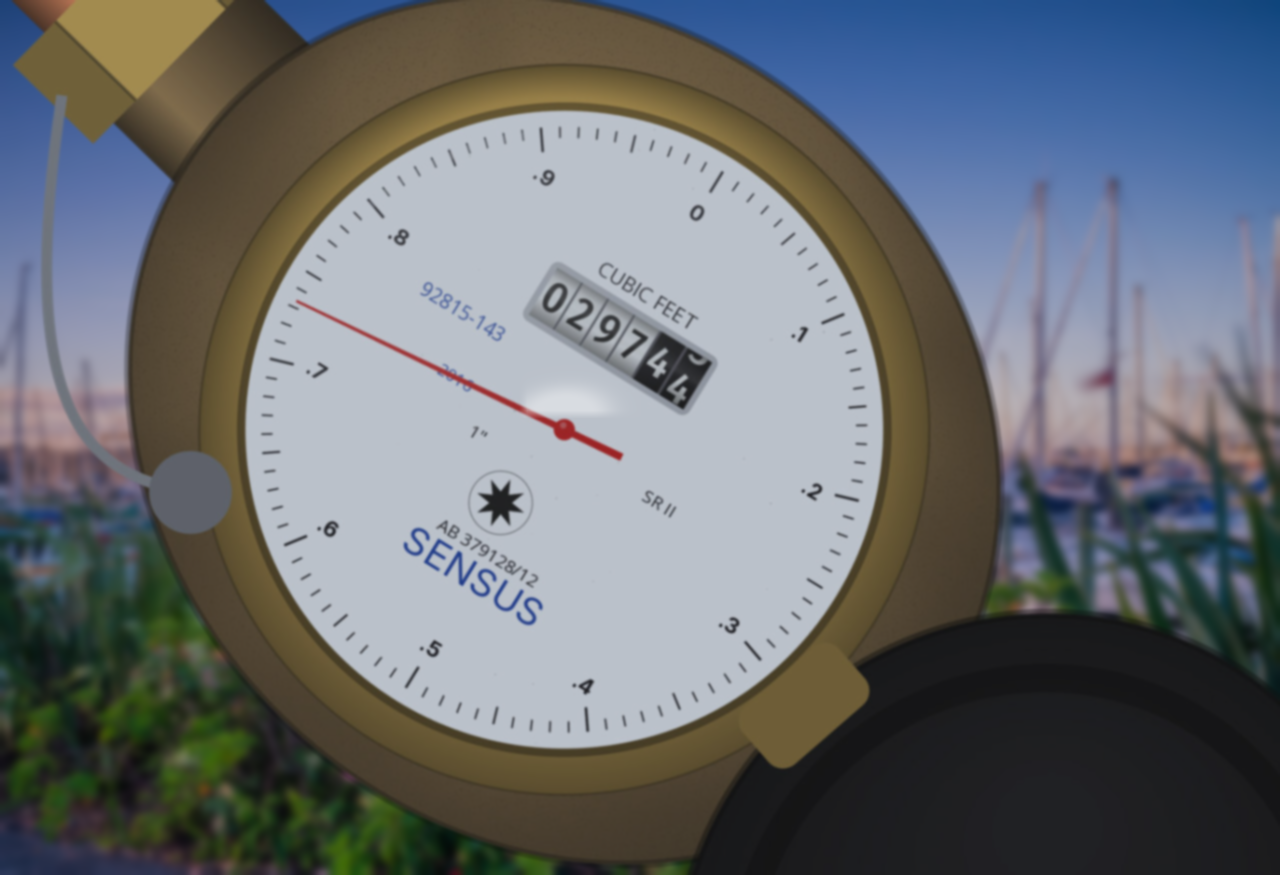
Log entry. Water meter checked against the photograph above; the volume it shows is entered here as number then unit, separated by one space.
29743.73 ft³
